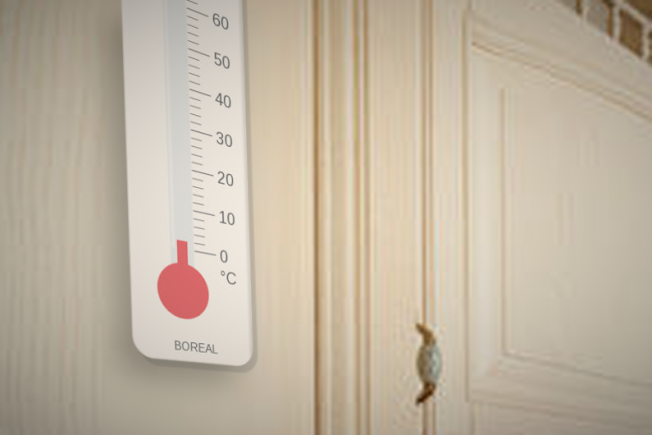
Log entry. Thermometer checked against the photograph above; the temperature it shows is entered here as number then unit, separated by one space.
2 °C
